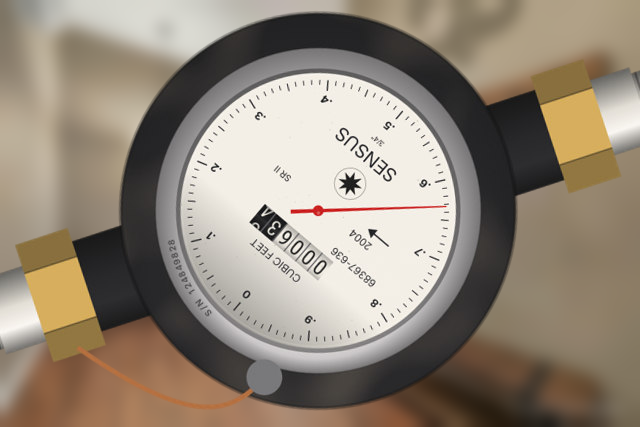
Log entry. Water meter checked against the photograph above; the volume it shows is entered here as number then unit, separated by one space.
633.63 ft³
